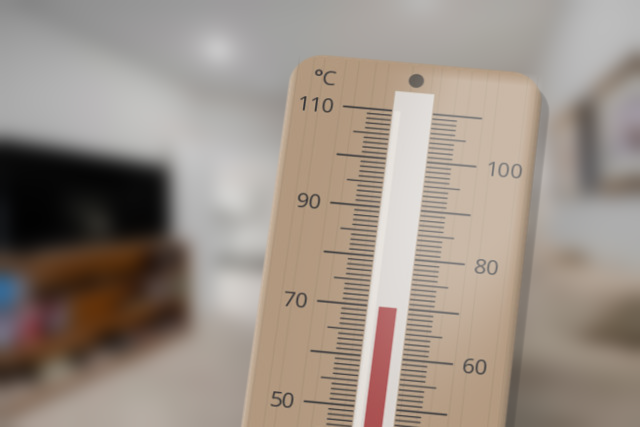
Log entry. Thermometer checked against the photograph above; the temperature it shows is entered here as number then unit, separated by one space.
70 °C
